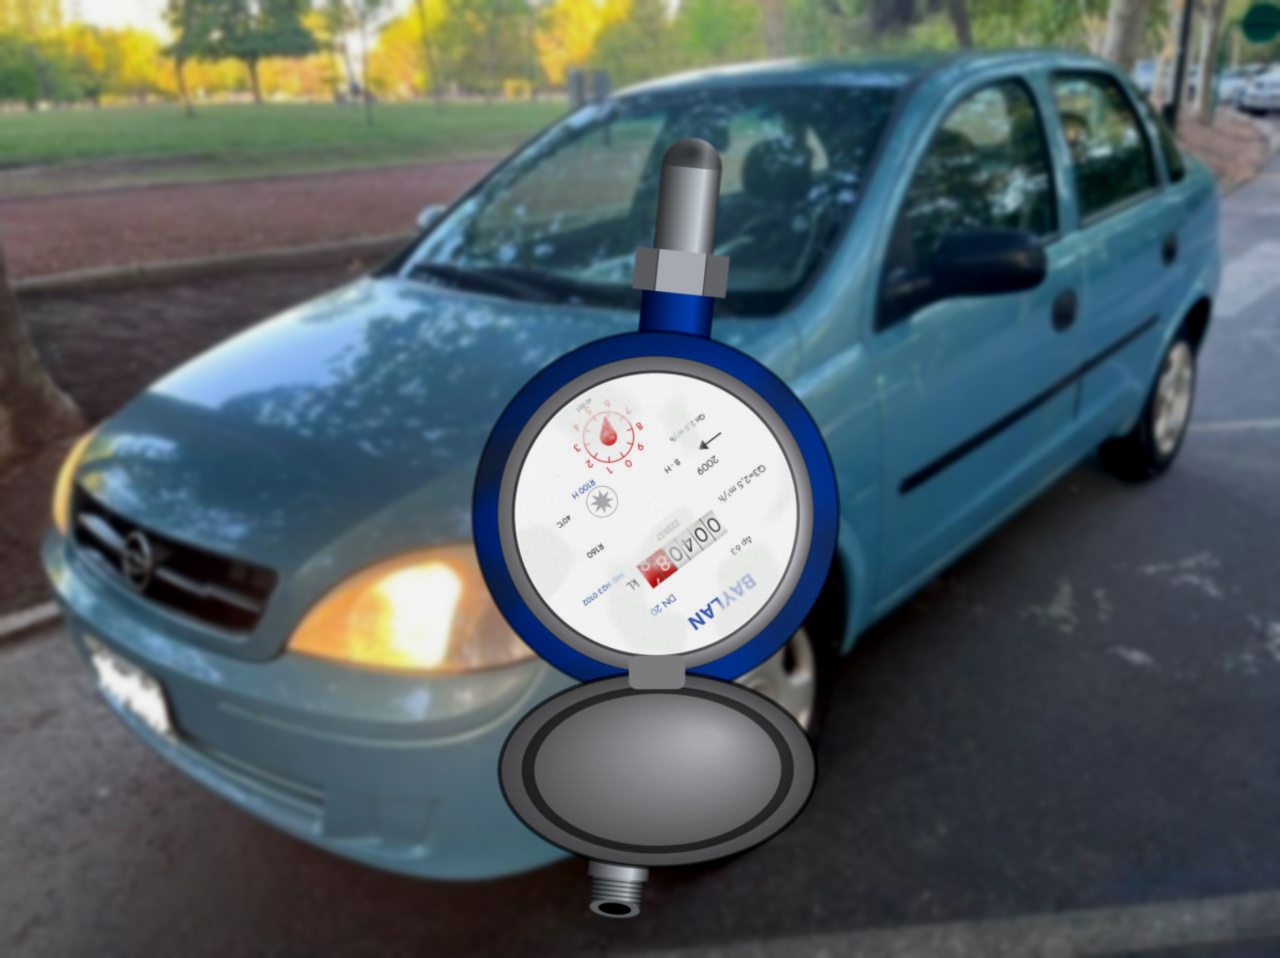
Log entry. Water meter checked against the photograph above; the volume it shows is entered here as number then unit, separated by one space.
40.875 kL
